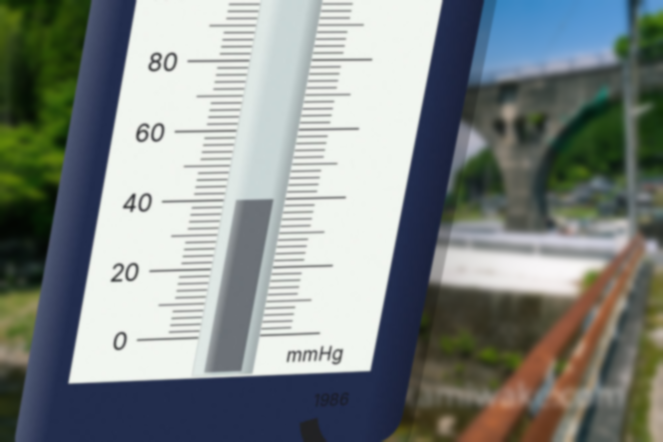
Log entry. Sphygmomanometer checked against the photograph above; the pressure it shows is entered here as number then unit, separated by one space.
40 mmHg
